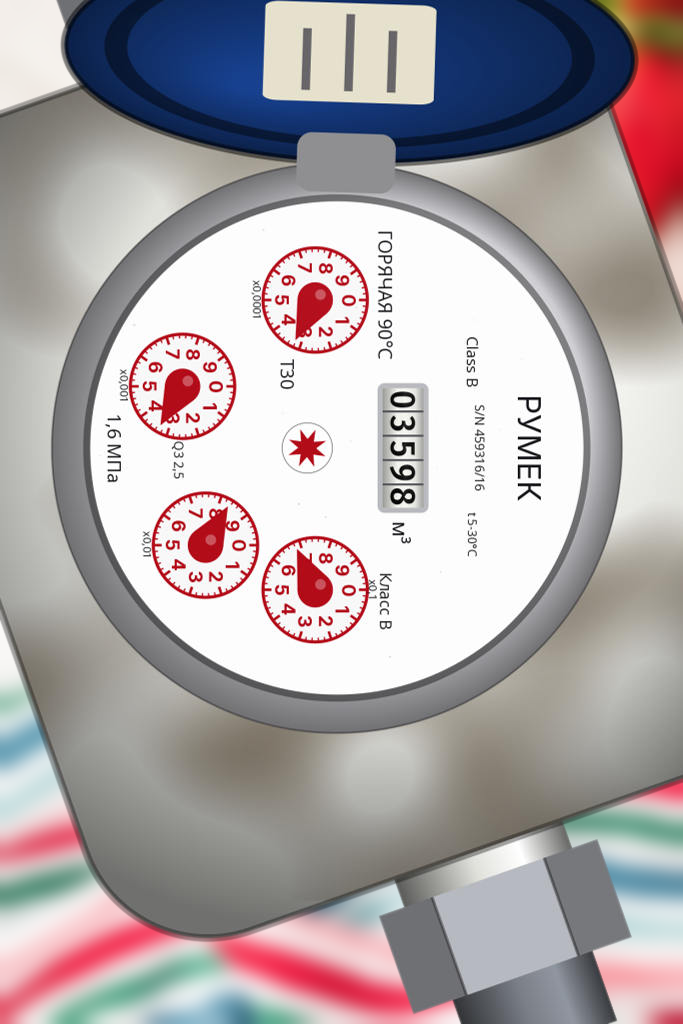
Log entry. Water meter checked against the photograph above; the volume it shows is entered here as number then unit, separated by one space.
3598.6833 m³
